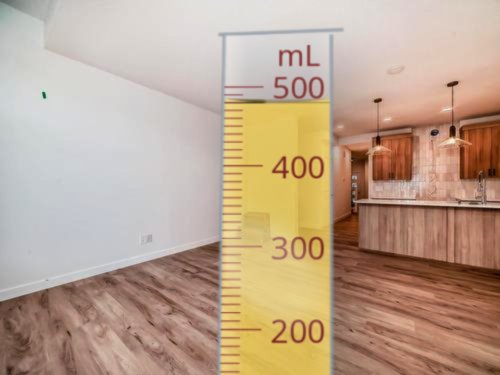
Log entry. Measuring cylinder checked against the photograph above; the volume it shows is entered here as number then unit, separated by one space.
480 mL
